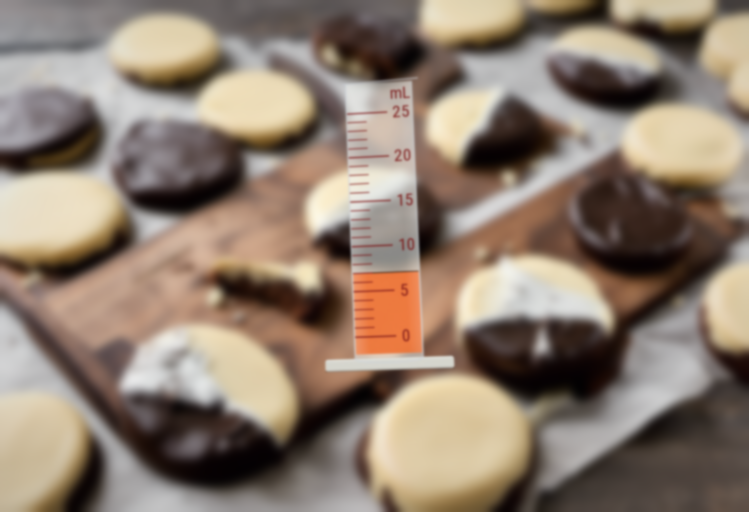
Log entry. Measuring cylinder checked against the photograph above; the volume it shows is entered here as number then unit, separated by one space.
7 mL
